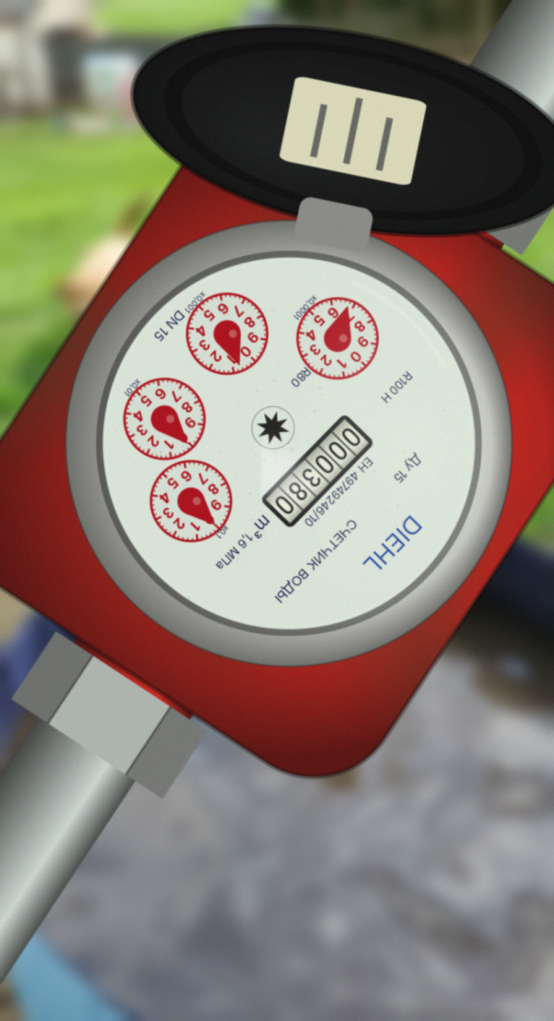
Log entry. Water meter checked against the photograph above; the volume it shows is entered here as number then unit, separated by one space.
380.0006 m³
